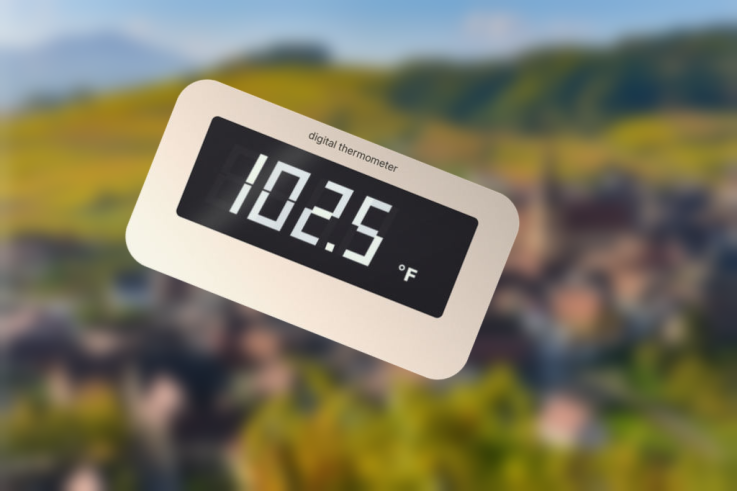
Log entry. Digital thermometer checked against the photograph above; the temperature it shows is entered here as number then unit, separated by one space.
102.5 °F
